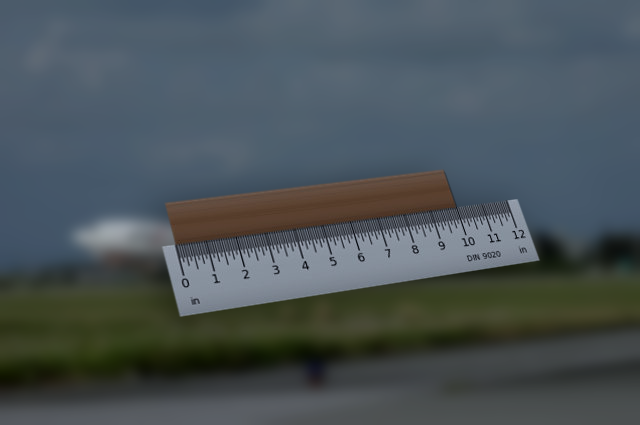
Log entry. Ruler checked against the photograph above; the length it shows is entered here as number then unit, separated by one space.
10 in
